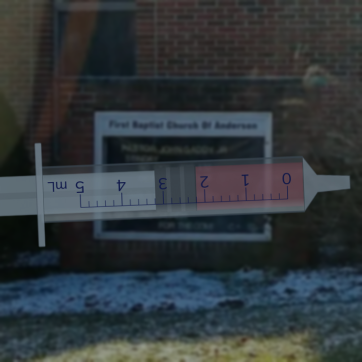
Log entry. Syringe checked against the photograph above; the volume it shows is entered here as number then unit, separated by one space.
2.2 mL
